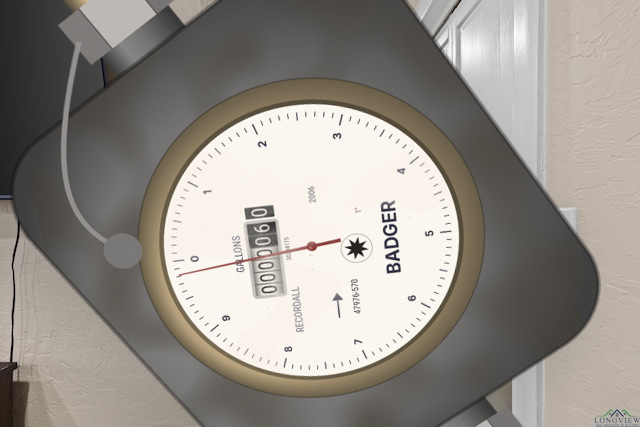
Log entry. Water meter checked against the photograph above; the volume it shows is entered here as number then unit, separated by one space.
59.8 gal
